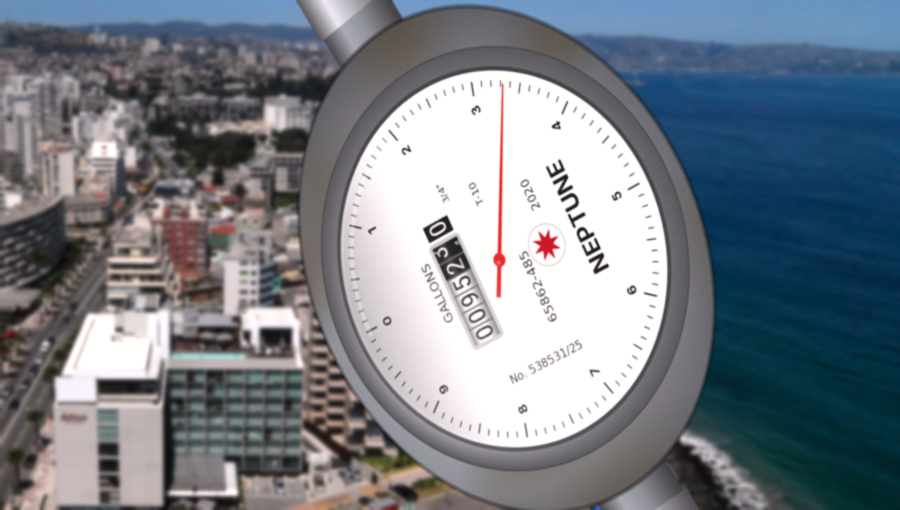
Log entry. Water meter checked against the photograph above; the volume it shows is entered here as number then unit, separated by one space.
95233.3 gal
